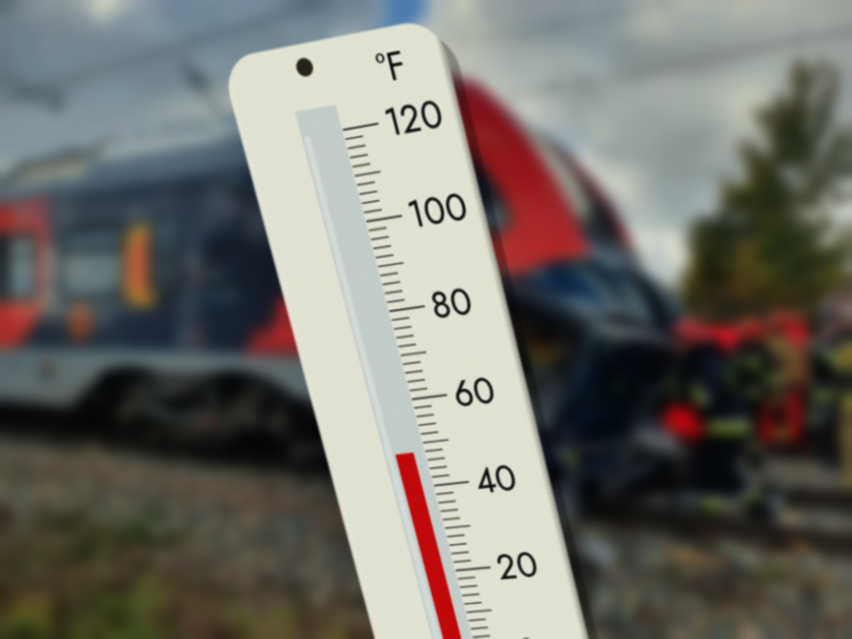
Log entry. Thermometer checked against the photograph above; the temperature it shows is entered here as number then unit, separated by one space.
48 °F
